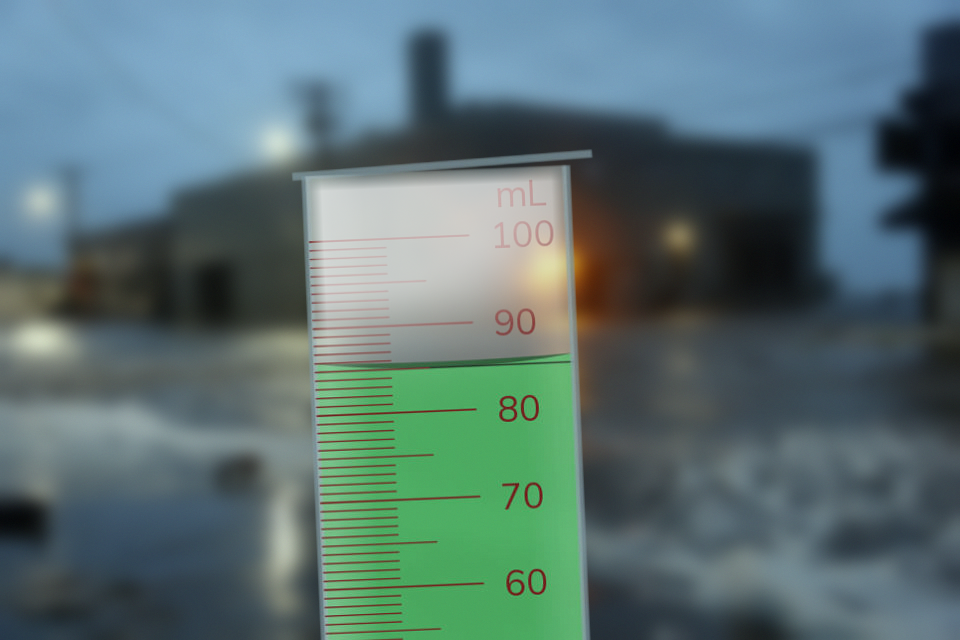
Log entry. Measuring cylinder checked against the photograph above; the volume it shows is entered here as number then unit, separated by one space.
85 mL
